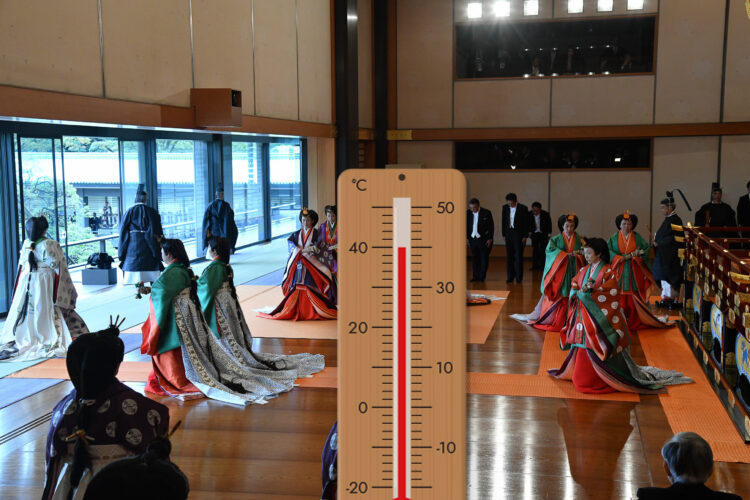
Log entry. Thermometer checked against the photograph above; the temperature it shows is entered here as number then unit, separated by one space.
40 °C
